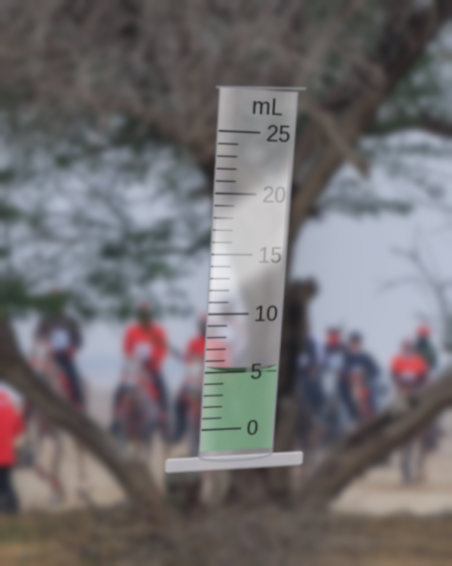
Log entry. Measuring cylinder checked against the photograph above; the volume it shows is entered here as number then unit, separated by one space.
5 mL
